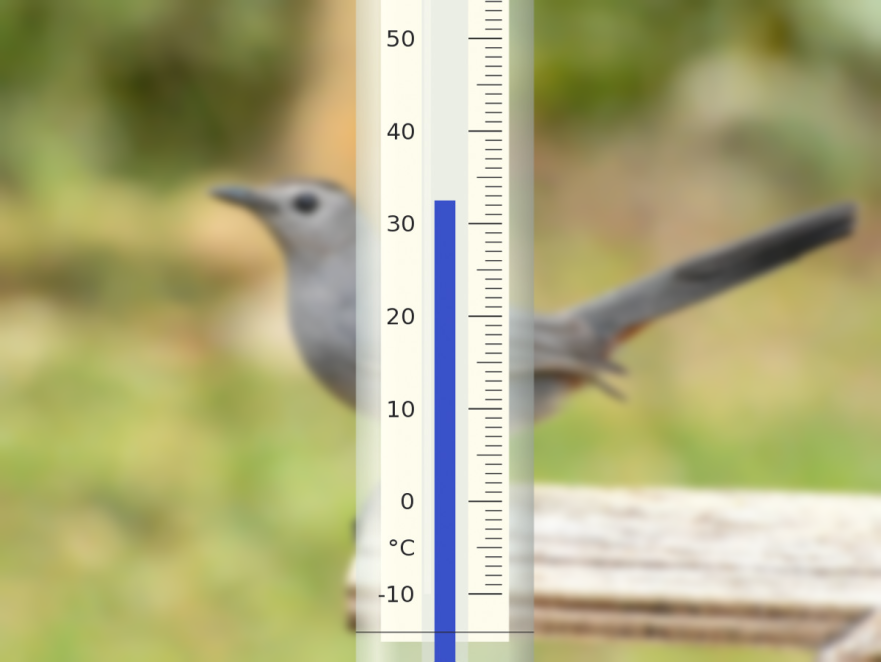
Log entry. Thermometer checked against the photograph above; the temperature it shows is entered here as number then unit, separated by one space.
32.5 °C
